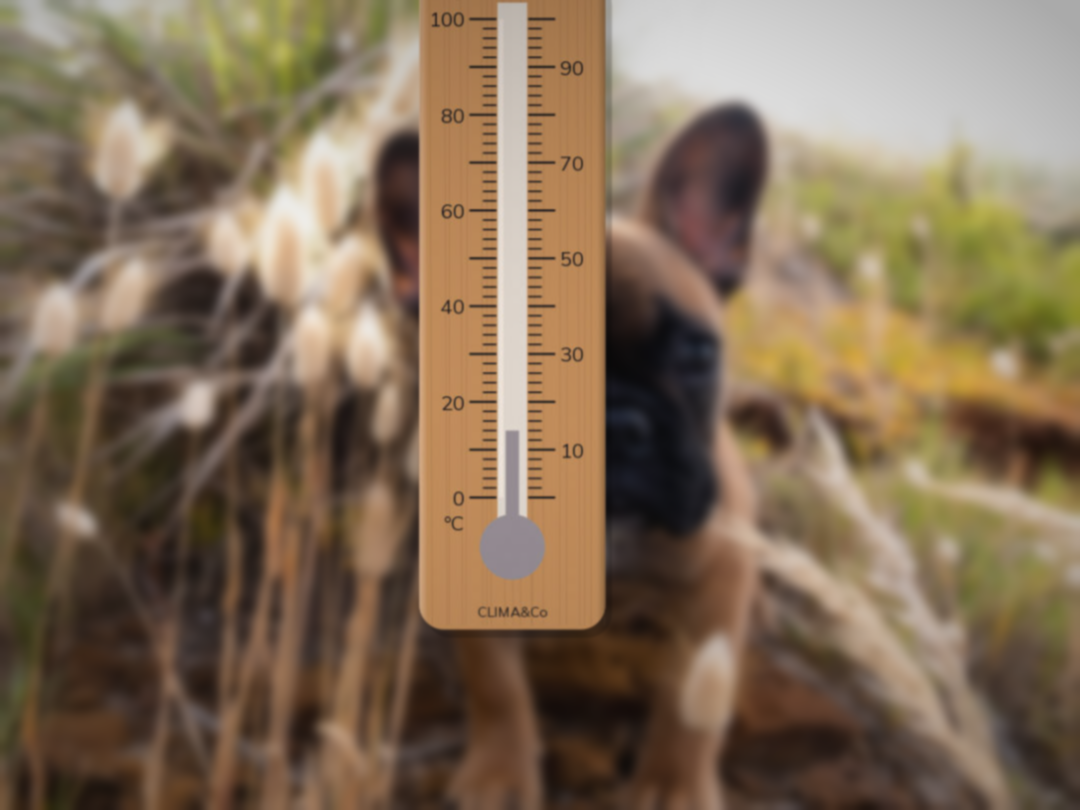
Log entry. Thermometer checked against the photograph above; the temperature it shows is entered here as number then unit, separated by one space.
14 °C
